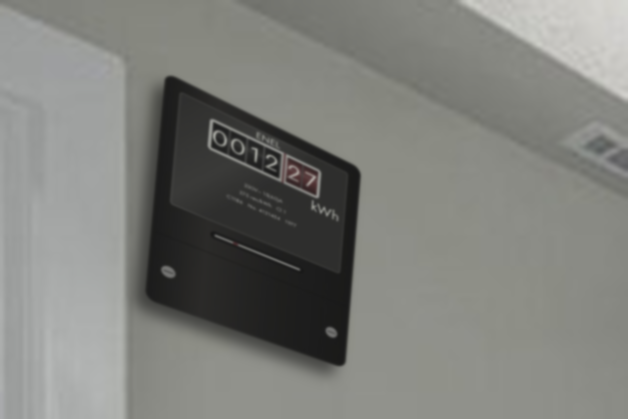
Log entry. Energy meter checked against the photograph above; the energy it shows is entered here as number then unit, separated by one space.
12.27 kWh
